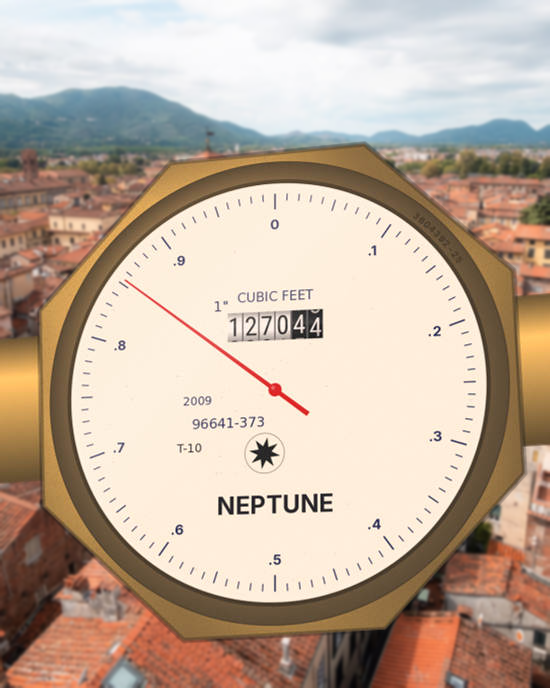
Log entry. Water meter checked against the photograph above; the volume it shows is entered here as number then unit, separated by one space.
127043.85 ft³
